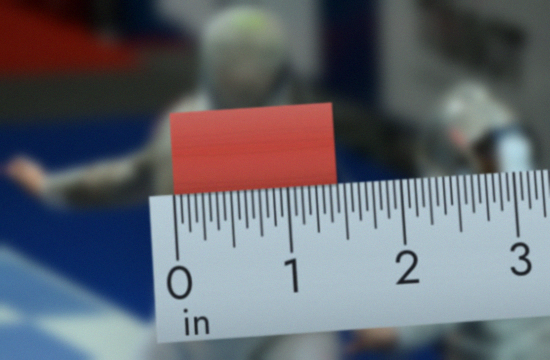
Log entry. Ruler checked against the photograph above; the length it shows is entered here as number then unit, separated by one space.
1.4375 in
